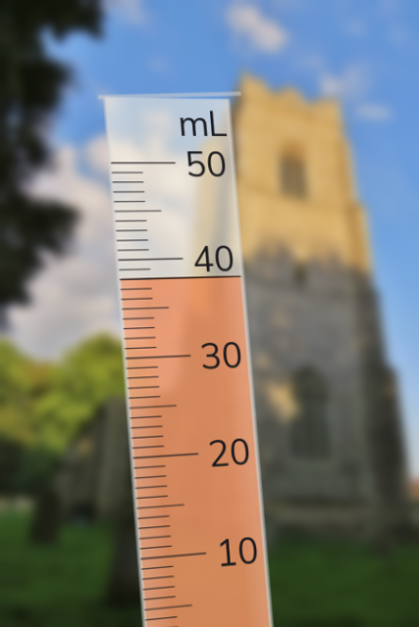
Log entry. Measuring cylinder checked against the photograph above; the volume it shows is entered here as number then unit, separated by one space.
38 mL
